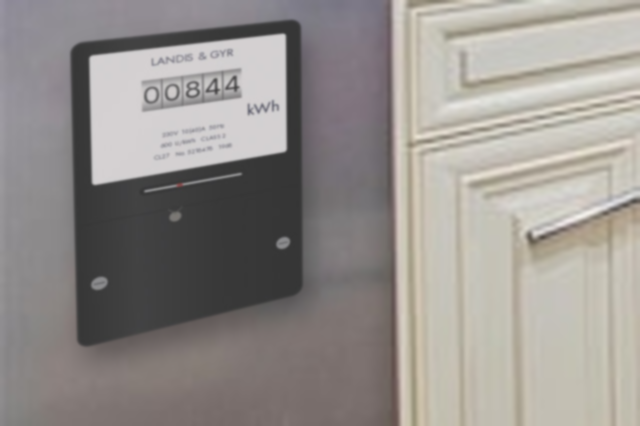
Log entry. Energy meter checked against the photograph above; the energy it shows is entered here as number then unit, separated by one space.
844 kWh
